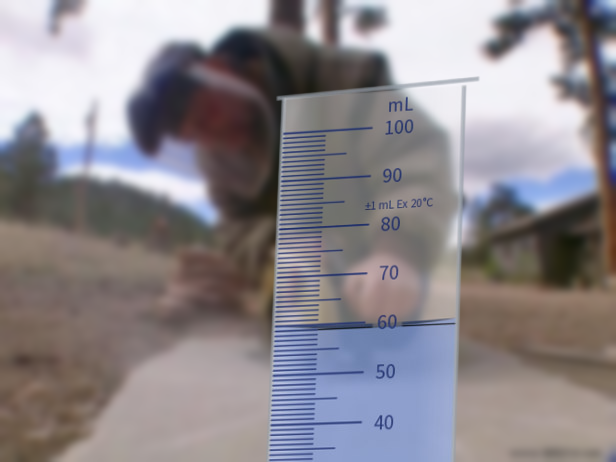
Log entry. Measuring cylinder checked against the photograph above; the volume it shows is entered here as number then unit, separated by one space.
59 mL
